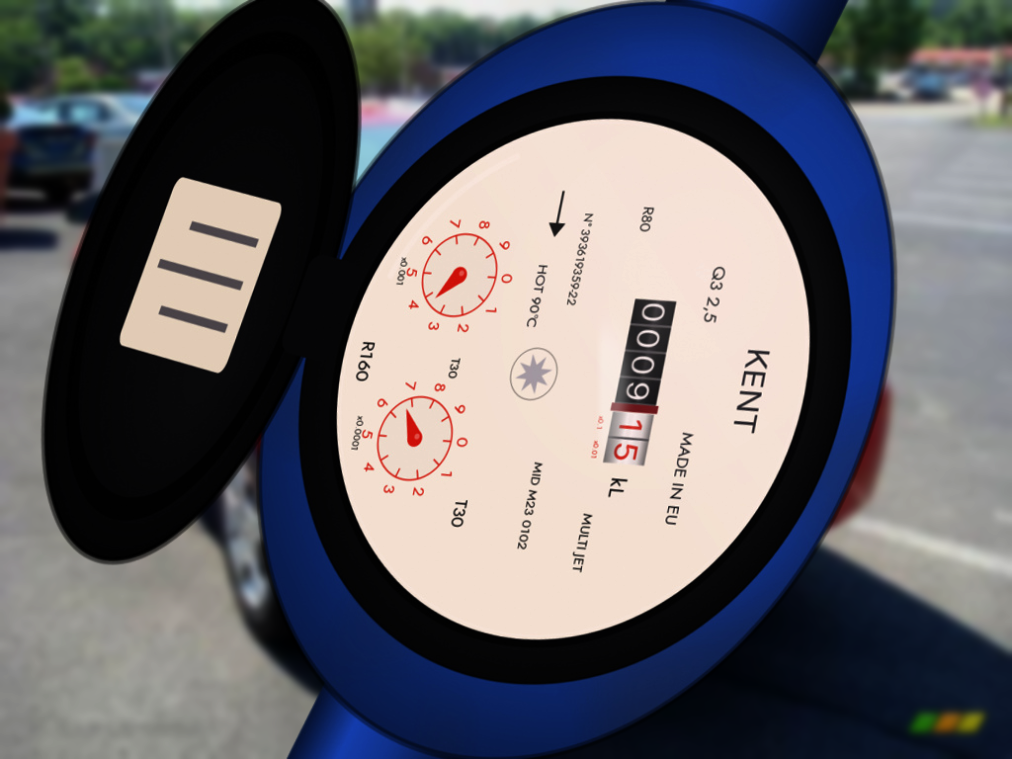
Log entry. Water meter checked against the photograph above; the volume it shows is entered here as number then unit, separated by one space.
9.1536 kL
